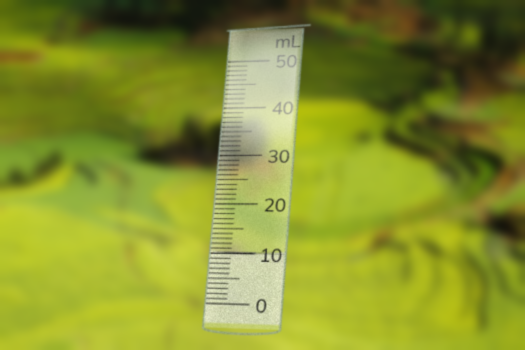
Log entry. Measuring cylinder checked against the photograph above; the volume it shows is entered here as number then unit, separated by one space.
10 mL
